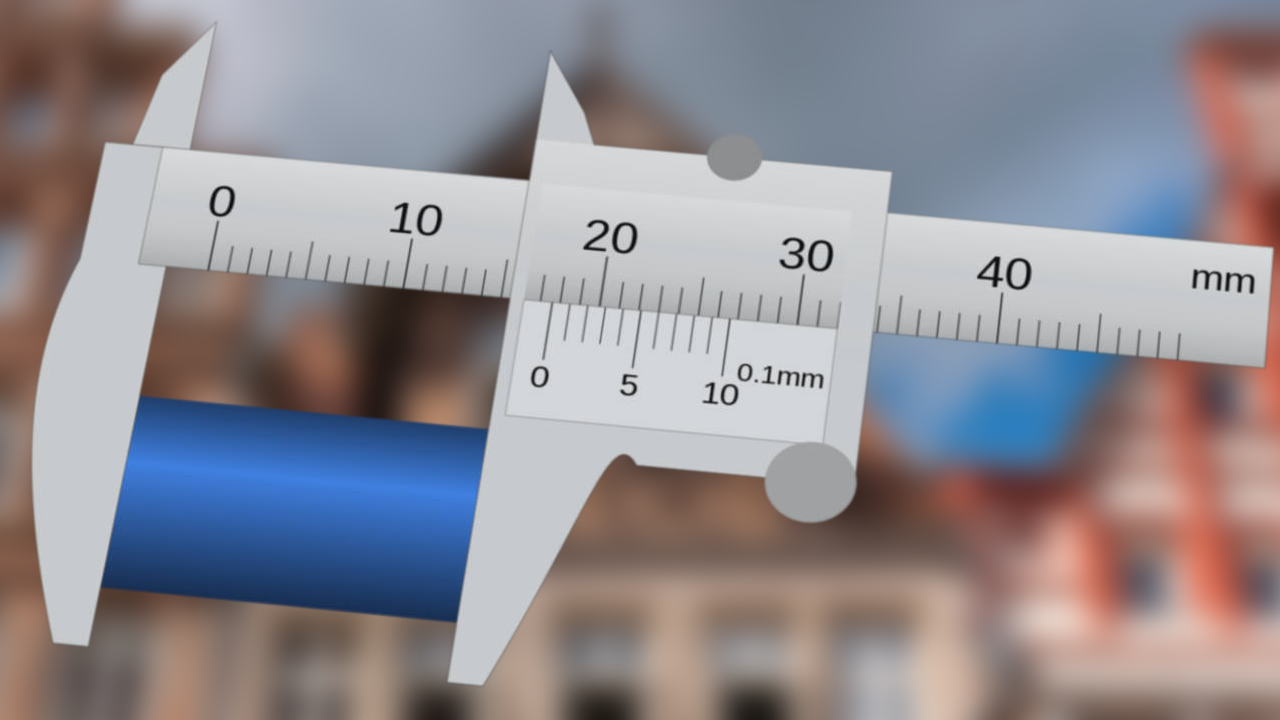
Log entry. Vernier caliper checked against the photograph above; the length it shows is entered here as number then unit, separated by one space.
17.6 mm
